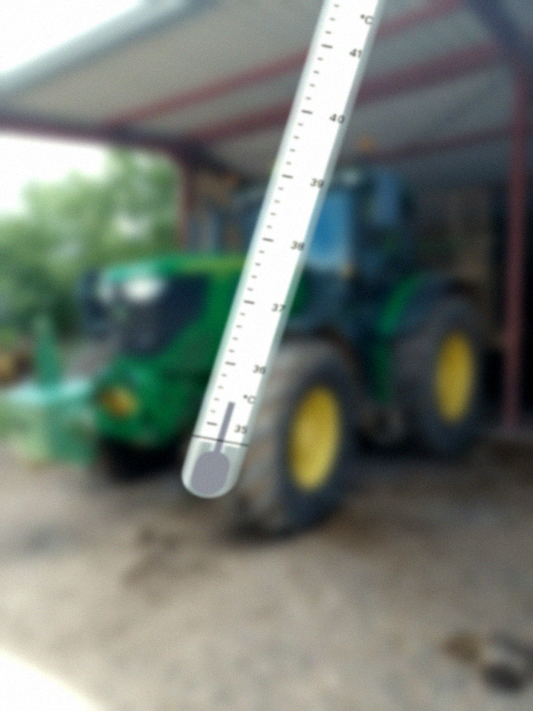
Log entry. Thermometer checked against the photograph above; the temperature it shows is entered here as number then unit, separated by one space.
35.4 °C
